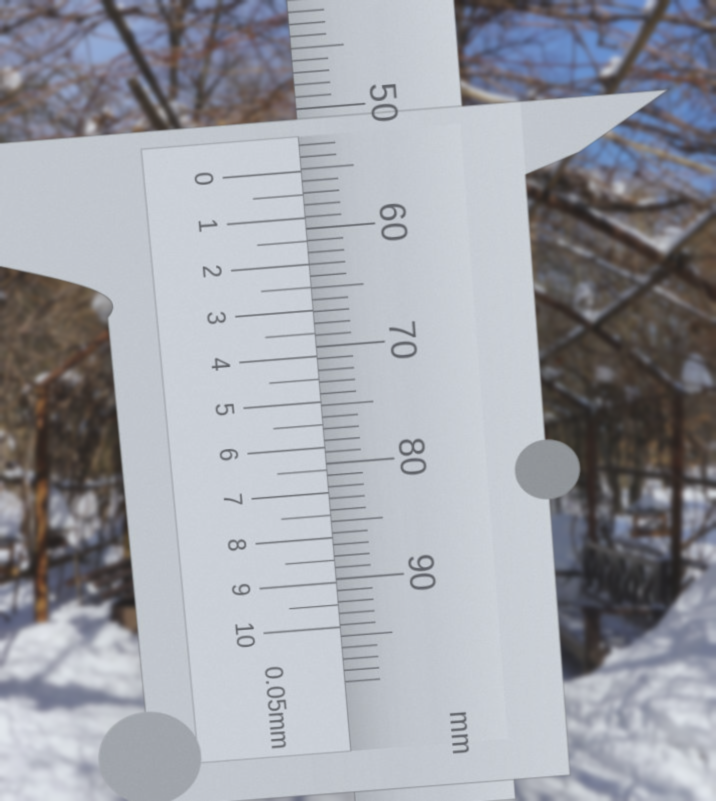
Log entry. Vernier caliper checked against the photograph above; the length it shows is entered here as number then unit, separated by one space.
55.2 mm
